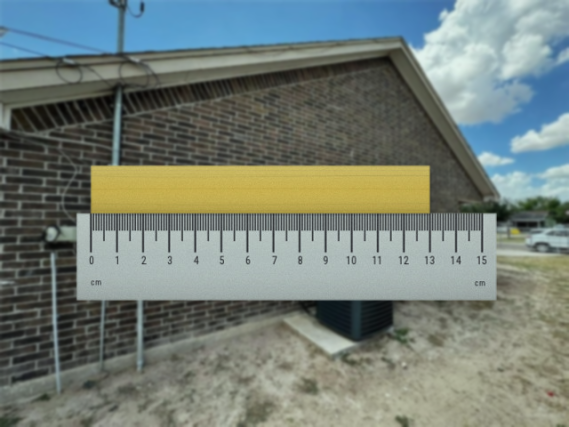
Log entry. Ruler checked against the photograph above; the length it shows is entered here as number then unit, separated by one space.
13 cm
